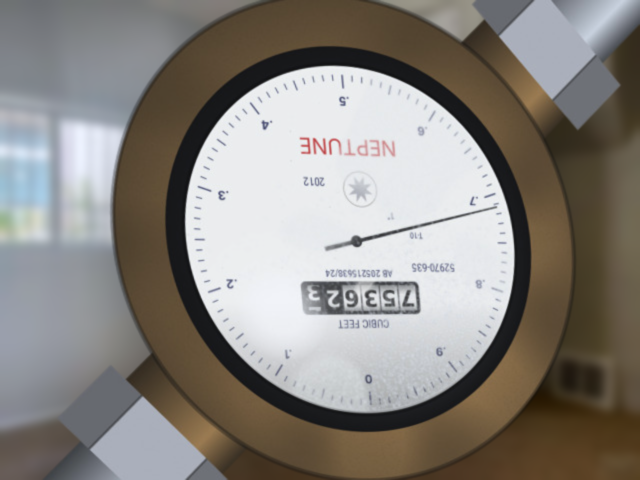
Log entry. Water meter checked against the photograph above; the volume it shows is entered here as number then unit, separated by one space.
753622.71 ft³
